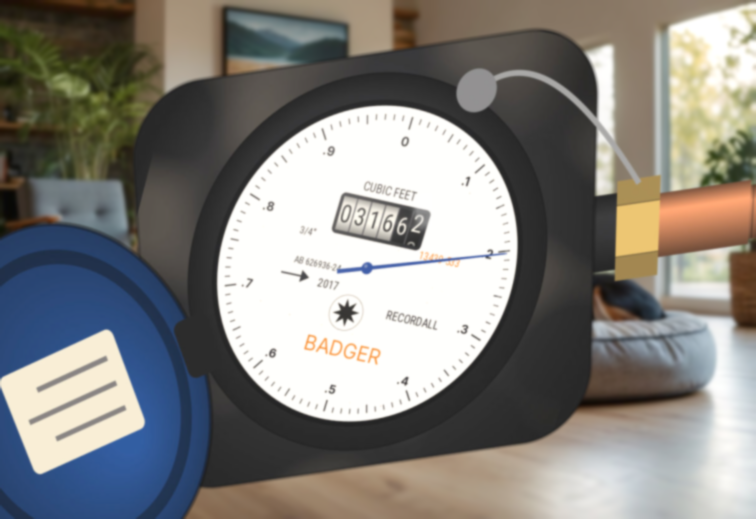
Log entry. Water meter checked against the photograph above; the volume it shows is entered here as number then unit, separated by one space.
31662.20 ft³
